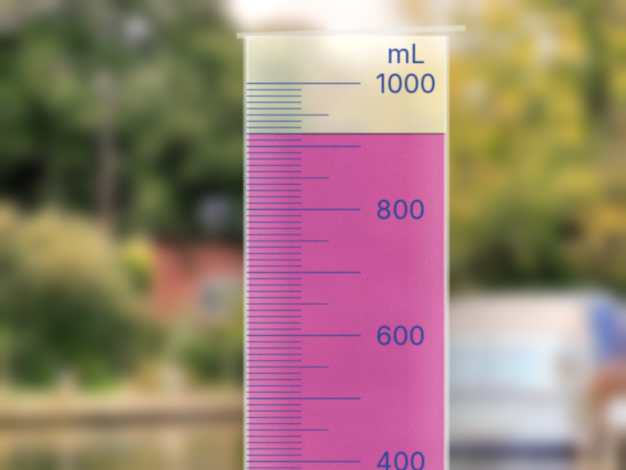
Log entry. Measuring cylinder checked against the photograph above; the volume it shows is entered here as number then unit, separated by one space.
920 mL
